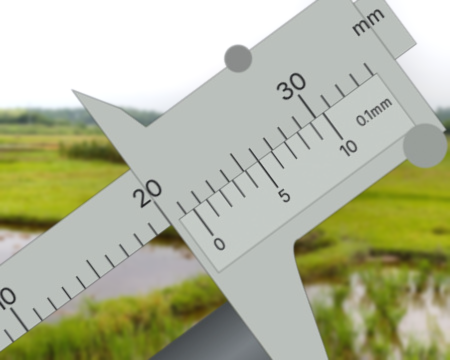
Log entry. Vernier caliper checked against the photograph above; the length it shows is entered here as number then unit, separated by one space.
21.5 mm
